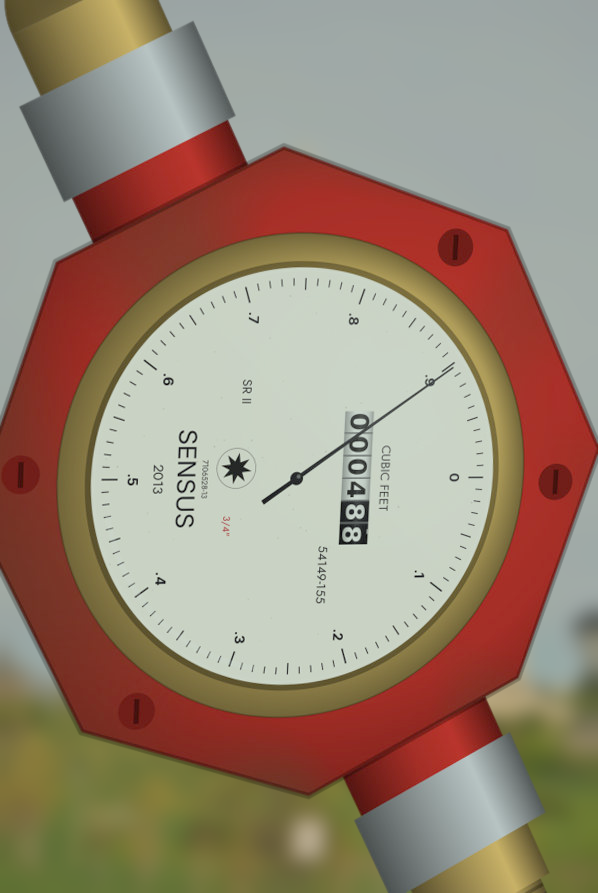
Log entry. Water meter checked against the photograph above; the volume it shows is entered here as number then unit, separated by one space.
487.90 ft³
